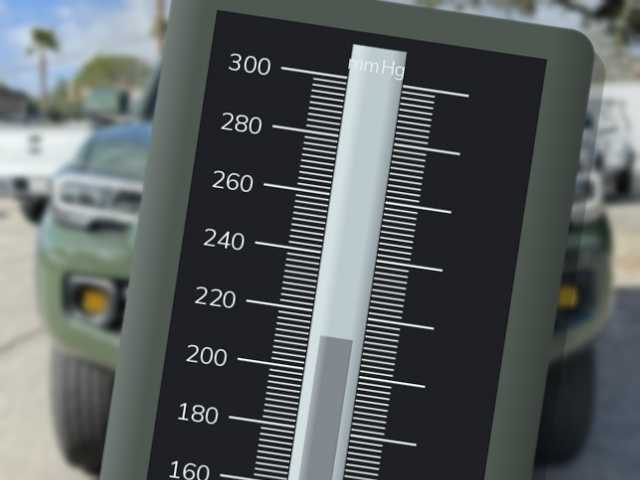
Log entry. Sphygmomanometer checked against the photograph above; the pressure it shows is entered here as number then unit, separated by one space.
212 mmHg
